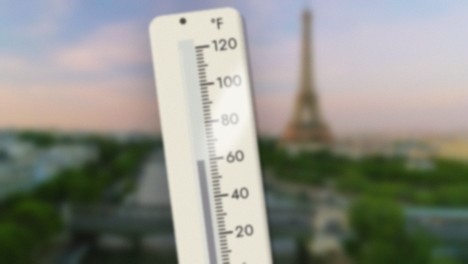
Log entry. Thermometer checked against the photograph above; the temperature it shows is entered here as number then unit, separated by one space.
60 °F
